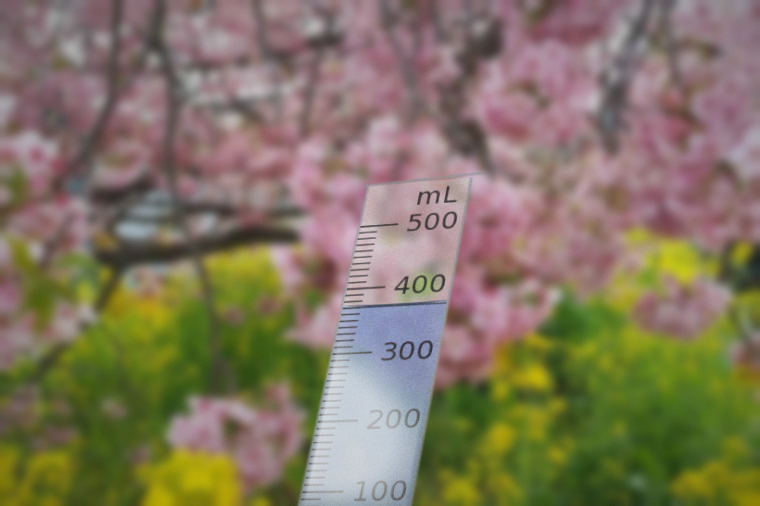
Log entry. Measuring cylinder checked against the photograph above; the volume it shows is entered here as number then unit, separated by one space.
370 mL
